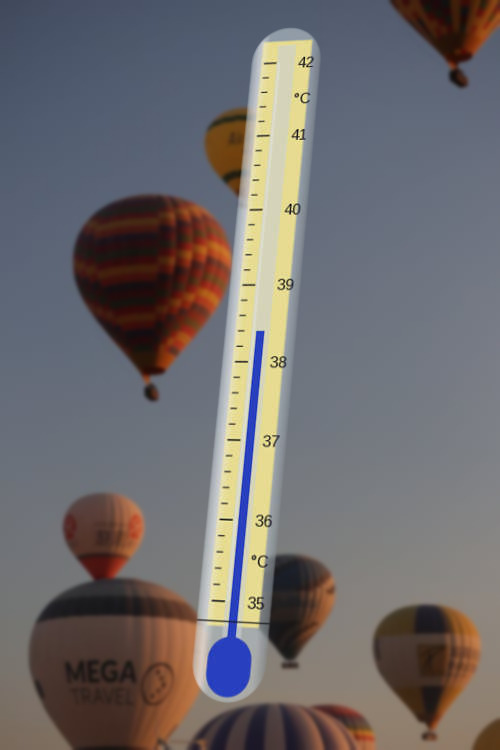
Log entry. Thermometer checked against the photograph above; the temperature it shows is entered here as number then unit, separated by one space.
38.4 °C
